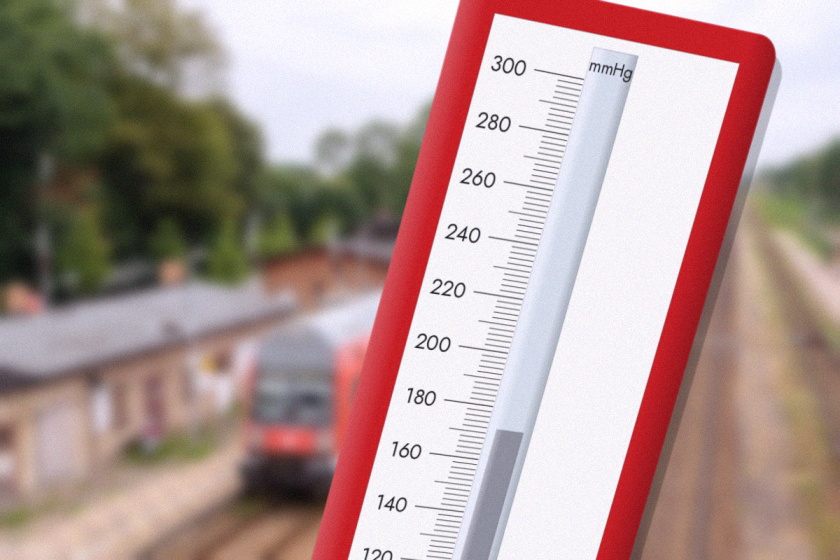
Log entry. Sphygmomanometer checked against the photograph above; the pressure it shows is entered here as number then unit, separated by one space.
172 mmHg
